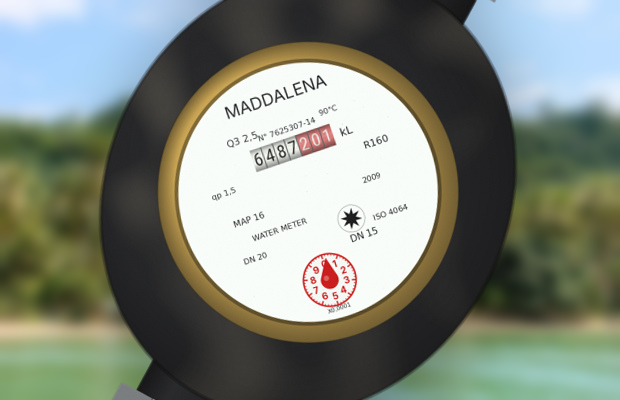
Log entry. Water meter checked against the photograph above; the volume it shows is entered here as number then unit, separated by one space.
6487.2010 kL
